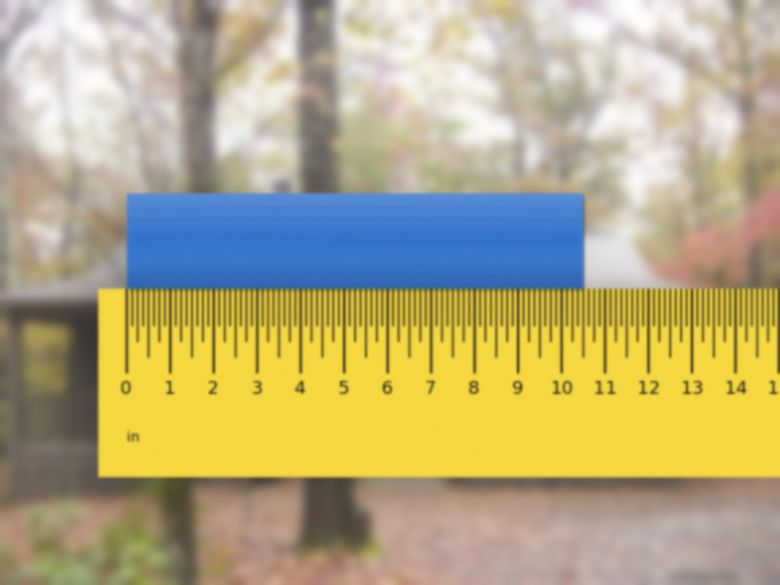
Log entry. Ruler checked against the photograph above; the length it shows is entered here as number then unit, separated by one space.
10.5 in
